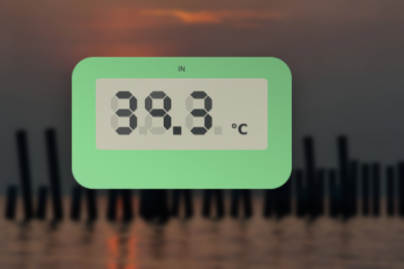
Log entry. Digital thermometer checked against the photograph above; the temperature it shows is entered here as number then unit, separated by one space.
39.3 °C
